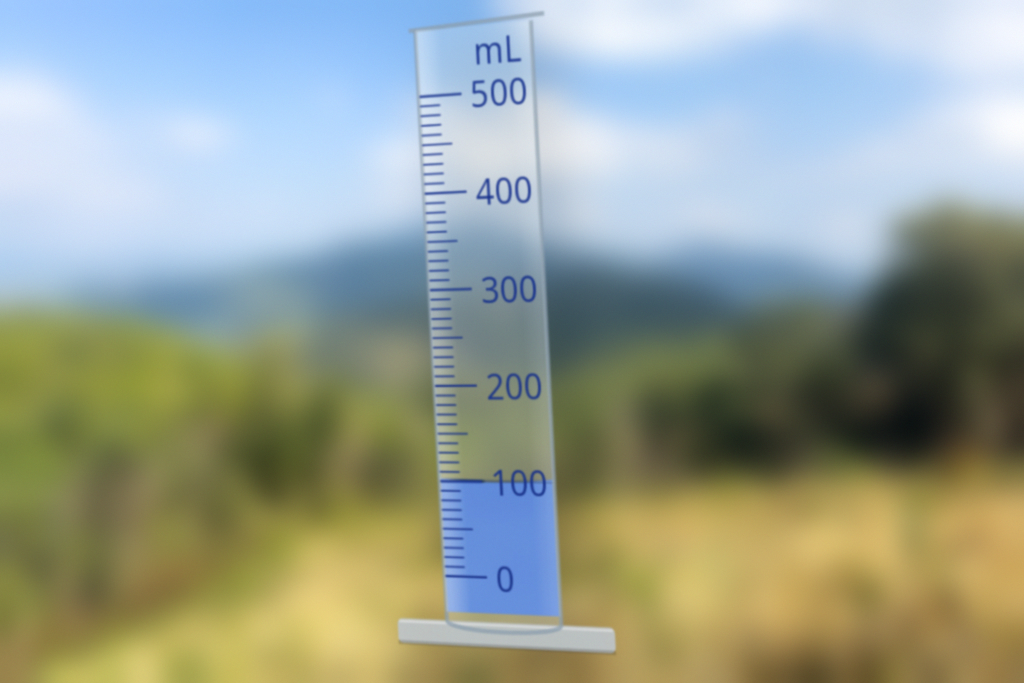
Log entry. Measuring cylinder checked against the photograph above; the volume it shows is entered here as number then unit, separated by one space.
100 mL
